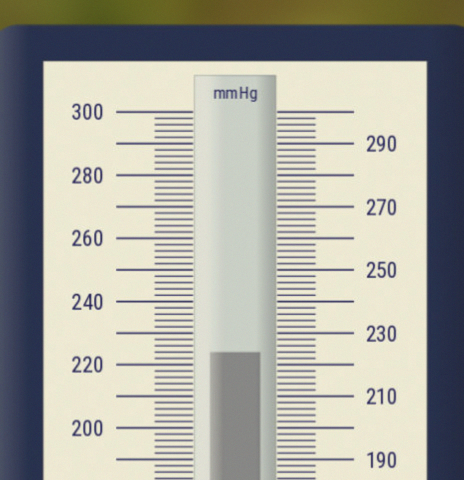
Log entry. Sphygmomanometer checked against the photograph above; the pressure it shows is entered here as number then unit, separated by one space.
224 mmHg
